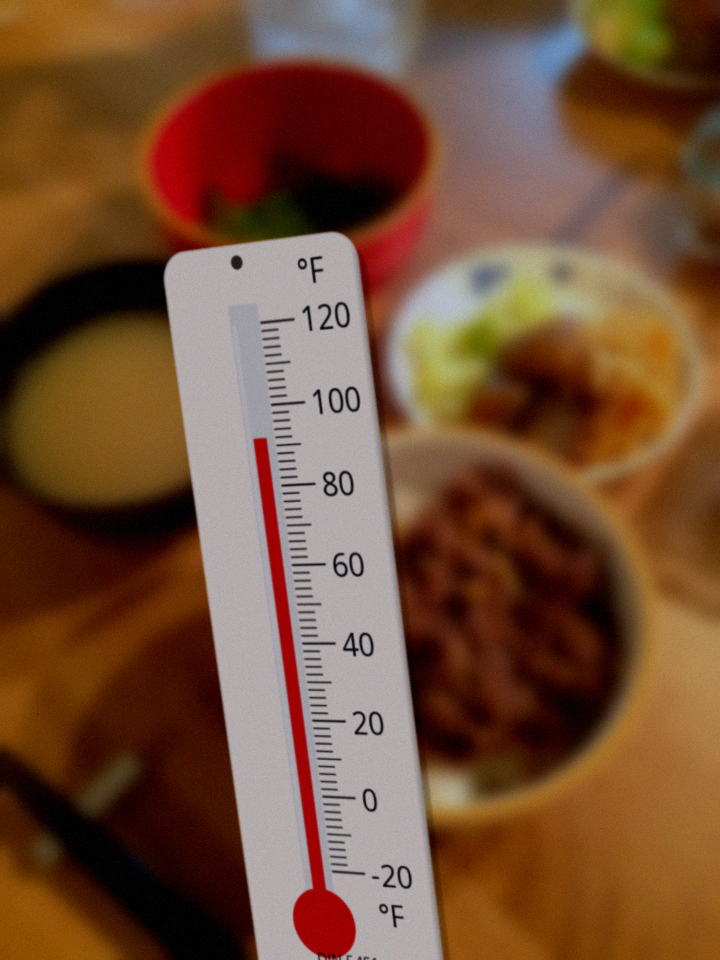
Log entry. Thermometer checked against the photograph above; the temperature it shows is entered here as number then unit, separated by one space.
92 °F
